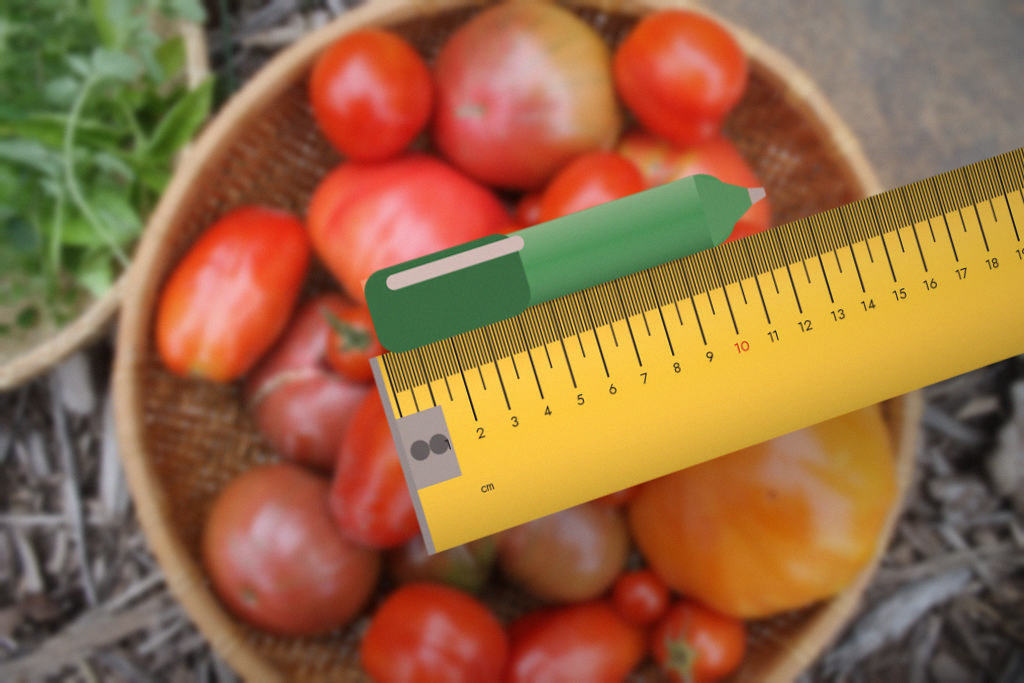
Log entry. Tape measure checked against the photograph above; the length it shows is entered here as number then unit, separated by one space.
12 cm
